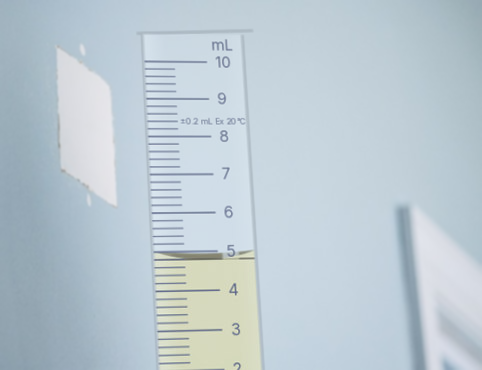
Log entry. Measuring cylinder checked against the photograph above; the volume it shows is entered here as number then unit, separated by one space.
4.8 mL
